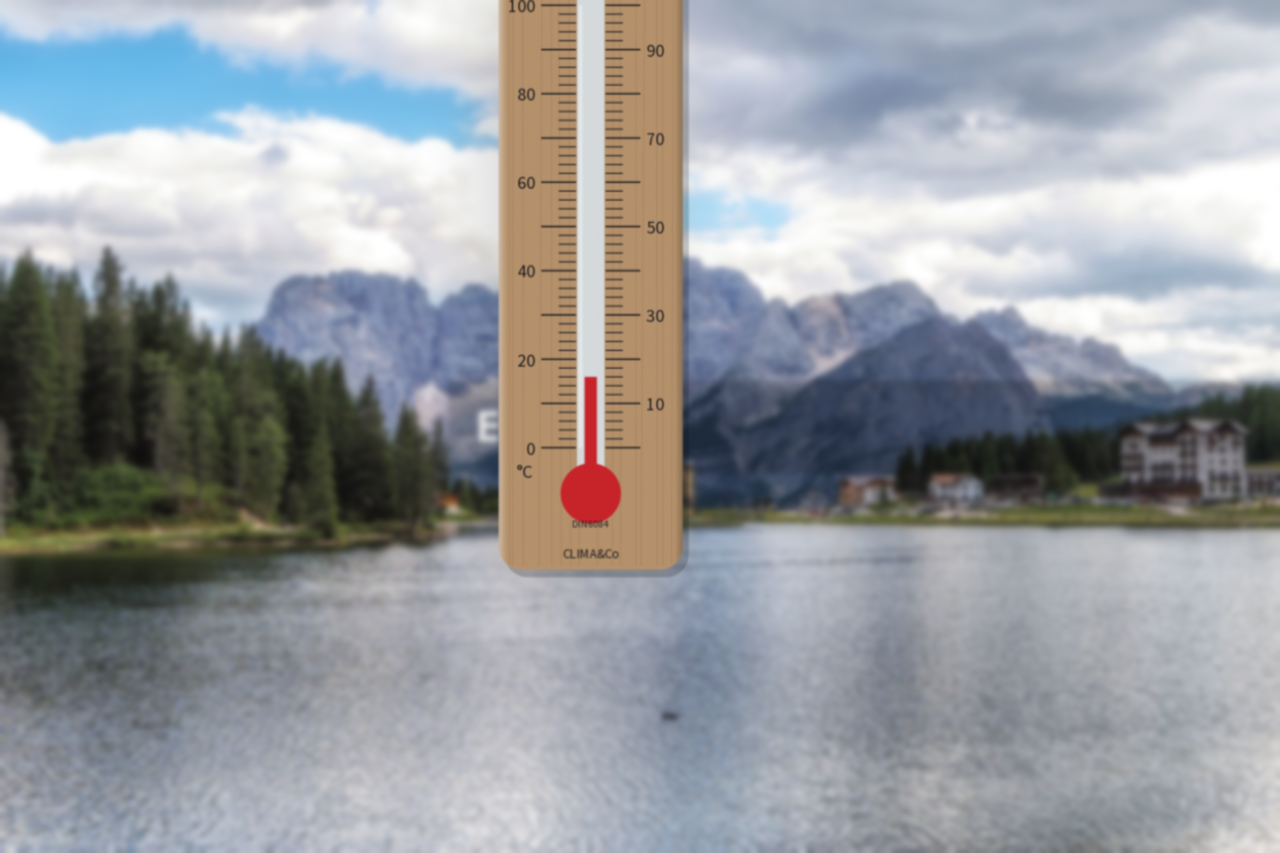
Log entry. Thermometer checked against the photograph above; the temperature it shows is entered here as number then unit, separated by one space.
16 °C
